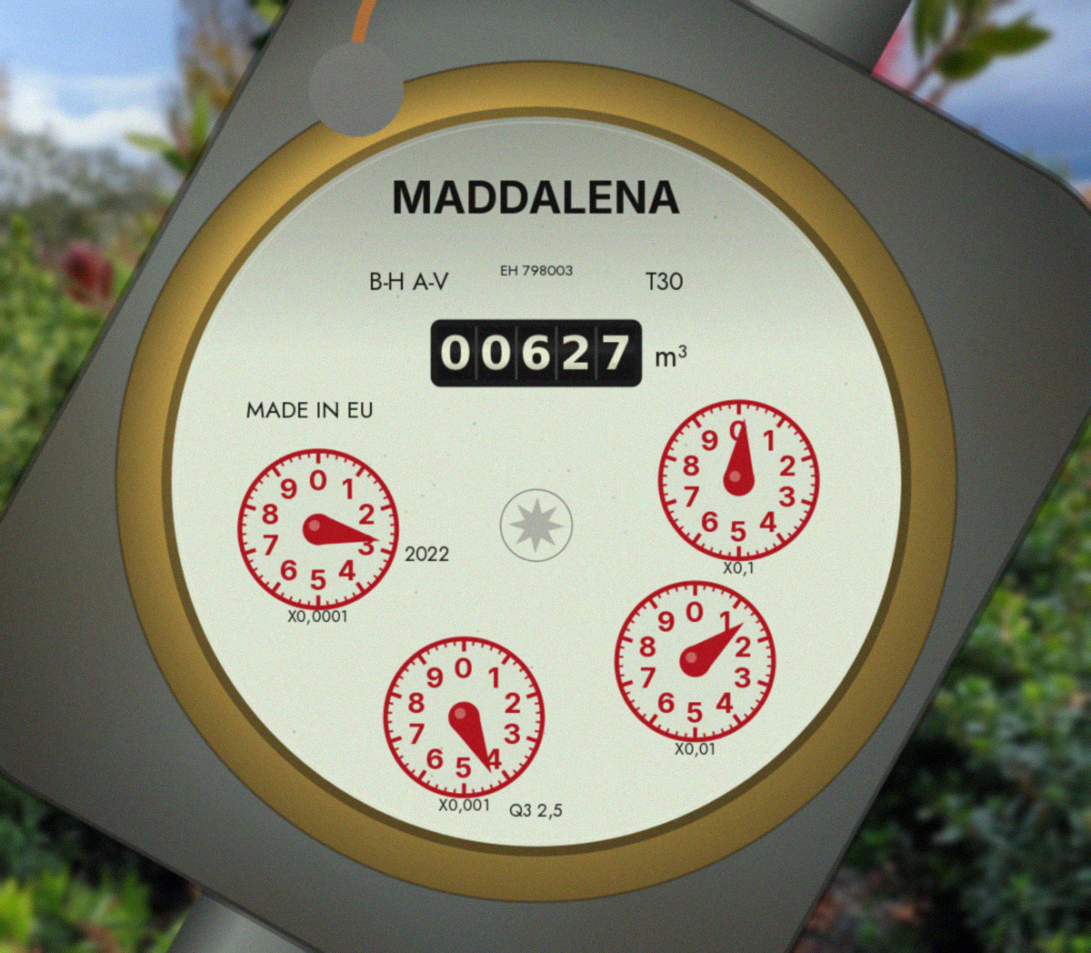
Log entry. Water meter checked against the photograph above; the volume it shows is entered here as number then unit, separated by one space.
627.0142 m³
